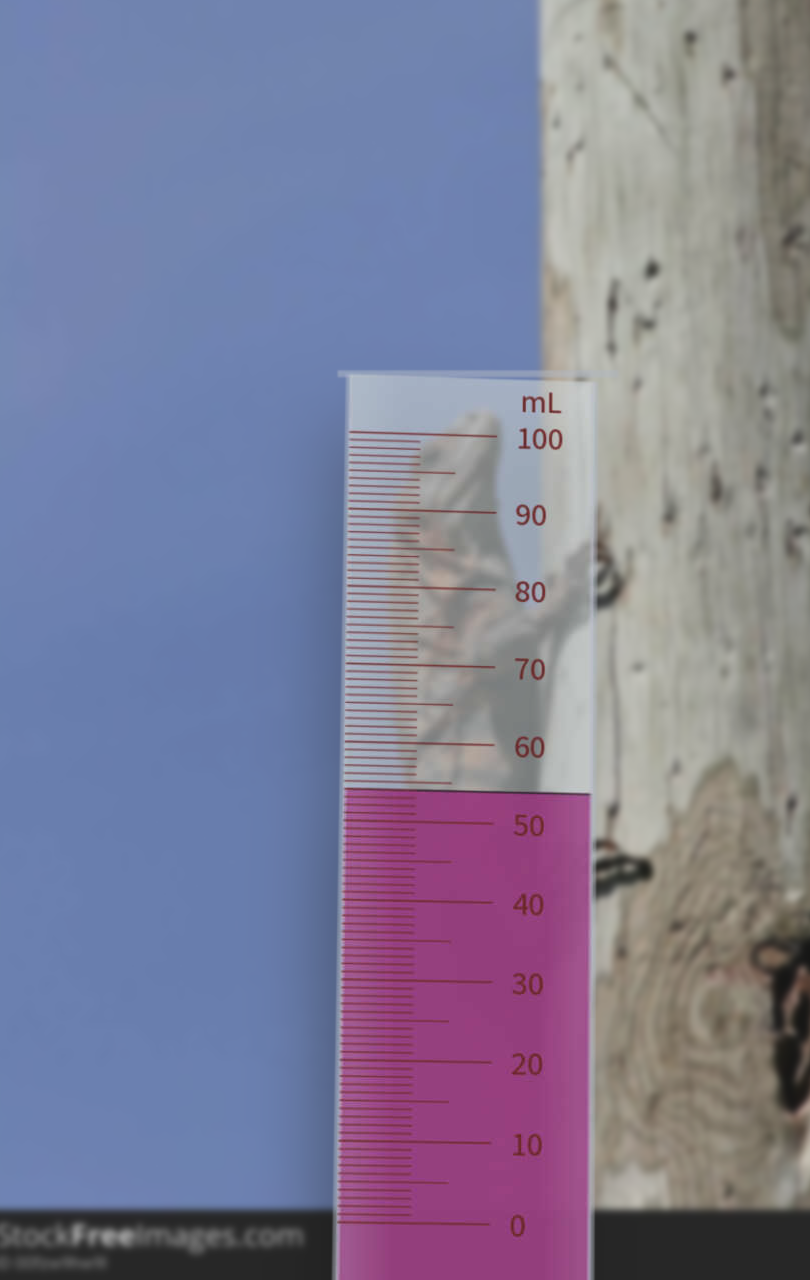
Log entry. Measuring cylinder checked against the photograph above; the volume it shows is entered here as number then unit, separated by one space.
54 mL
